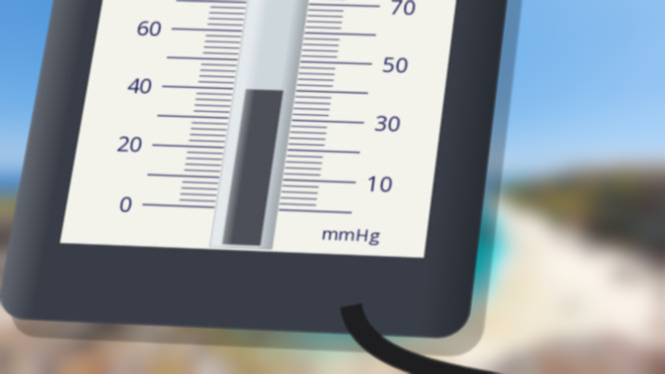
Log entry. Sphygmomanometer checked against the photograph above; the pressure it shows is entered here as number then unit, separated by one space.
40 mmHg
